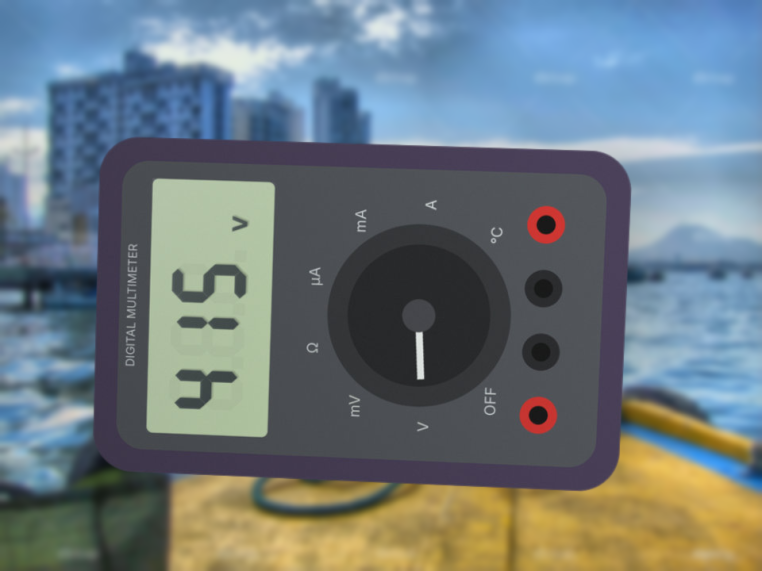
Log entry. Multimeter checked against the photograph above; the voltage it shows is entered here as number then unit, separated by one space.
415 V
